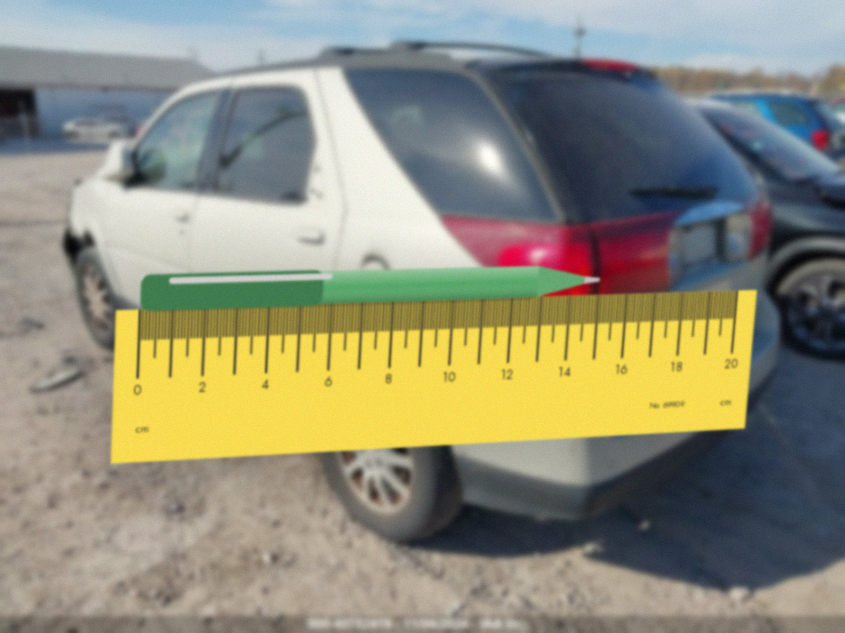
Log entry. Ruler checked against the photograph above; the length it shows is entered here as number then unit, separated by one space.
15 cm
